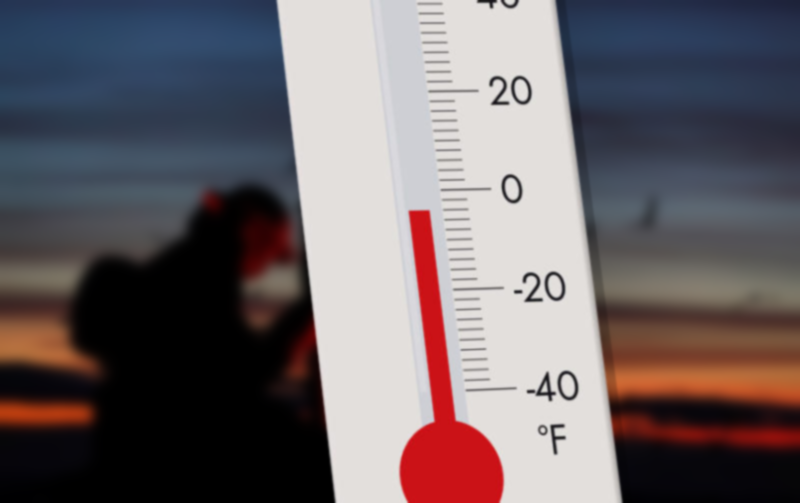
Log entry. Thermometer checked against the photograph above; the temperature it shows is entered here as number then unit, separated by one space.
-4 °F
